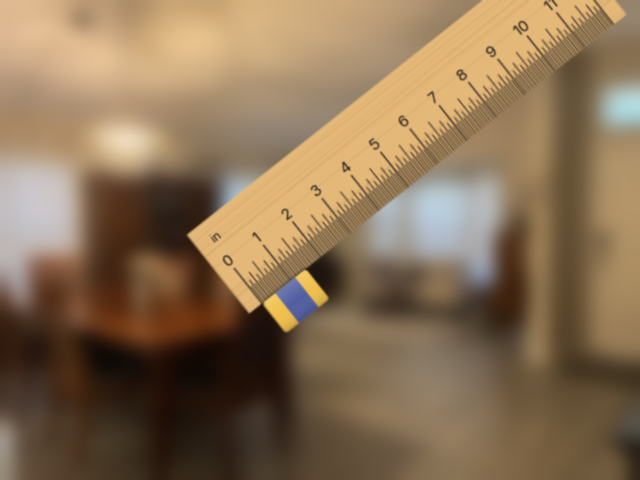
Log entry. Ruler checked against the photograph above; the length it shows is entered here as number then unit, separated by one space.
1.5 in
